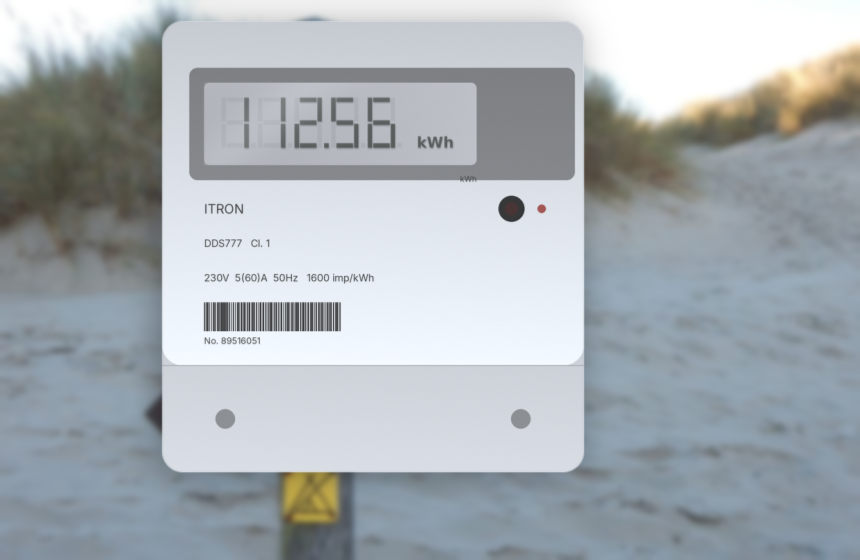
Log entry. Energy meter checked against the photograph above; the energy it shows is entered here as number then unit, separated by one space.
112.56 kWh
